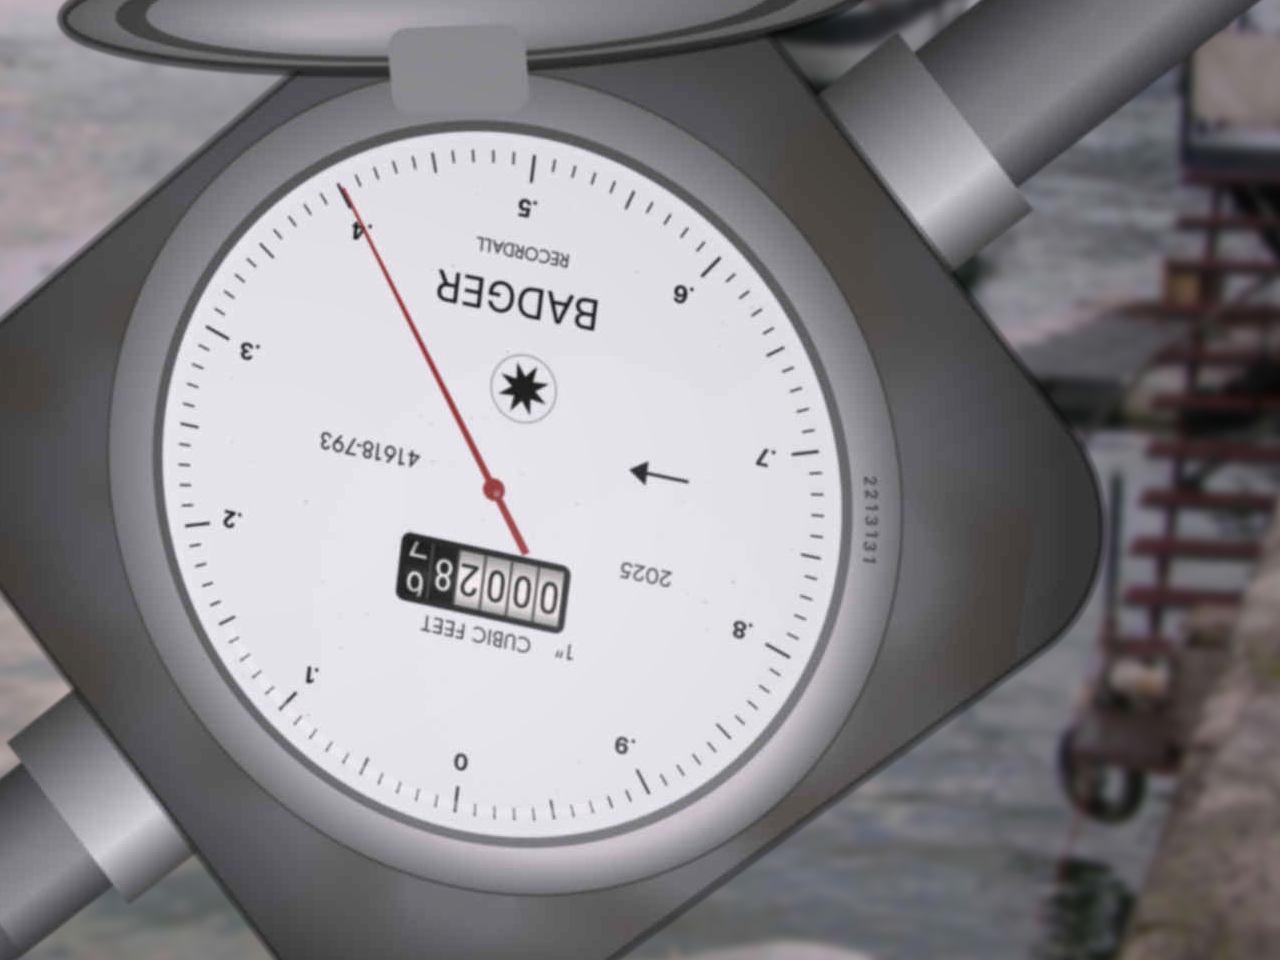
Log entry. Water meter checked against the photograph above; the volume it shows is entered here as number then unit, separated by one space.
286.40 ft³
